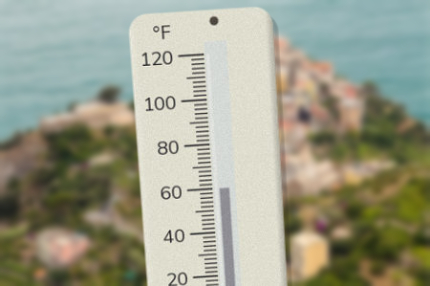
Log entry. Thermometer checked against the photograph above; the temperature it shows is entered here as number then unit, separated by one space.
60 °F
